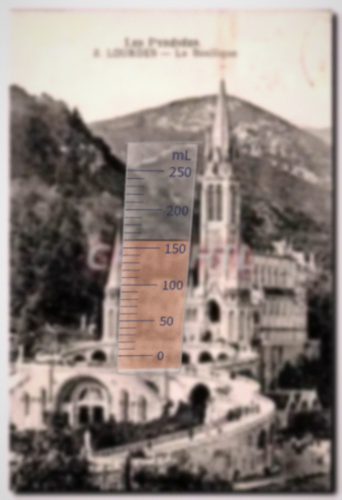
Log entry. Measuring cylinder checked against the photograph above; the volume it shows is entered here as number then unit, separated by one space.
160 mL
